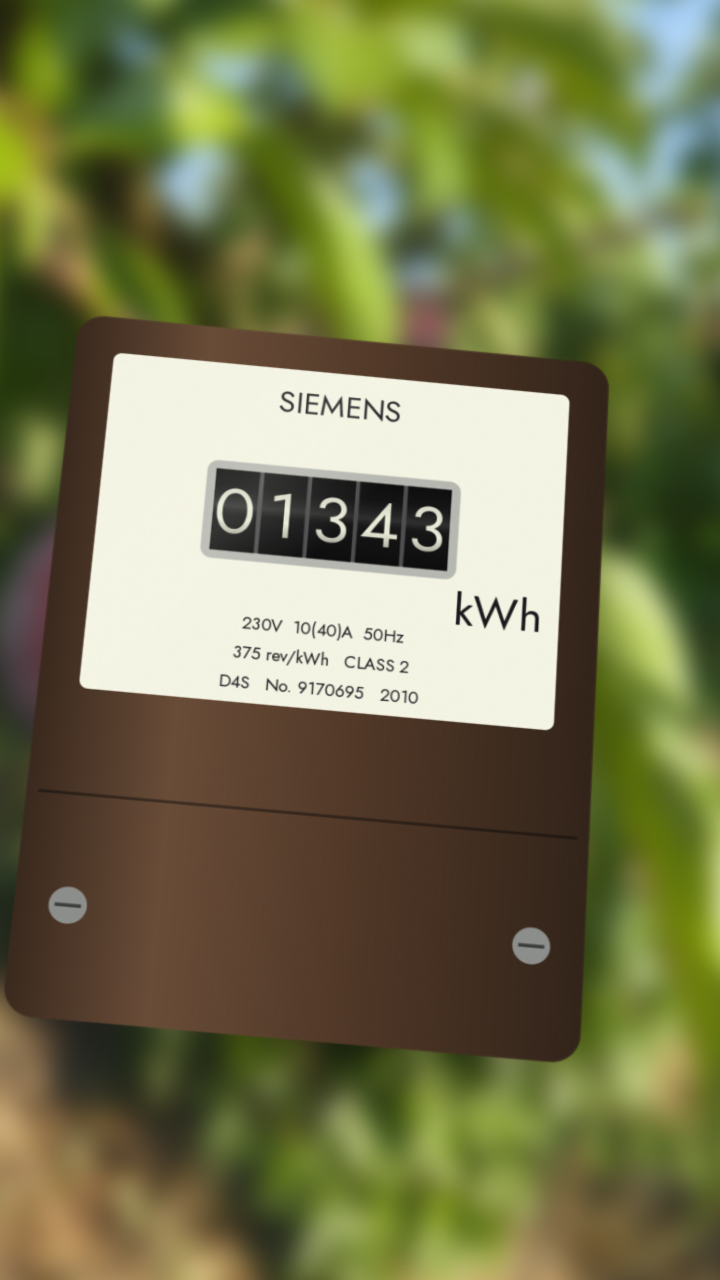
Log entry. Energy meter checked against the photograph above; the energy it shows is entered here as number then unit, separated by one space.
1343 kWh
